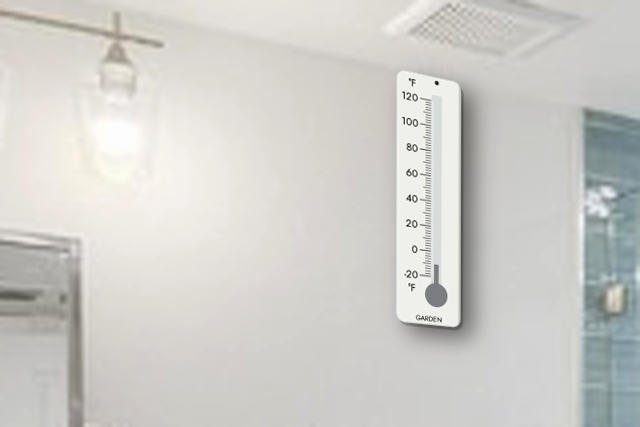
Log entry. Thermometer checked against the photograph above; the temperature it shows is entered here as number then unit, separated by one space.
-10 °F
